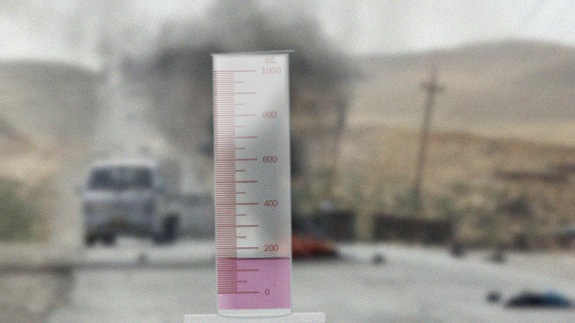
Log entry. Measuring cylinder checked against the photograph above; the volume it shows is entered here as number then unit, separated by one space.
150 mL
